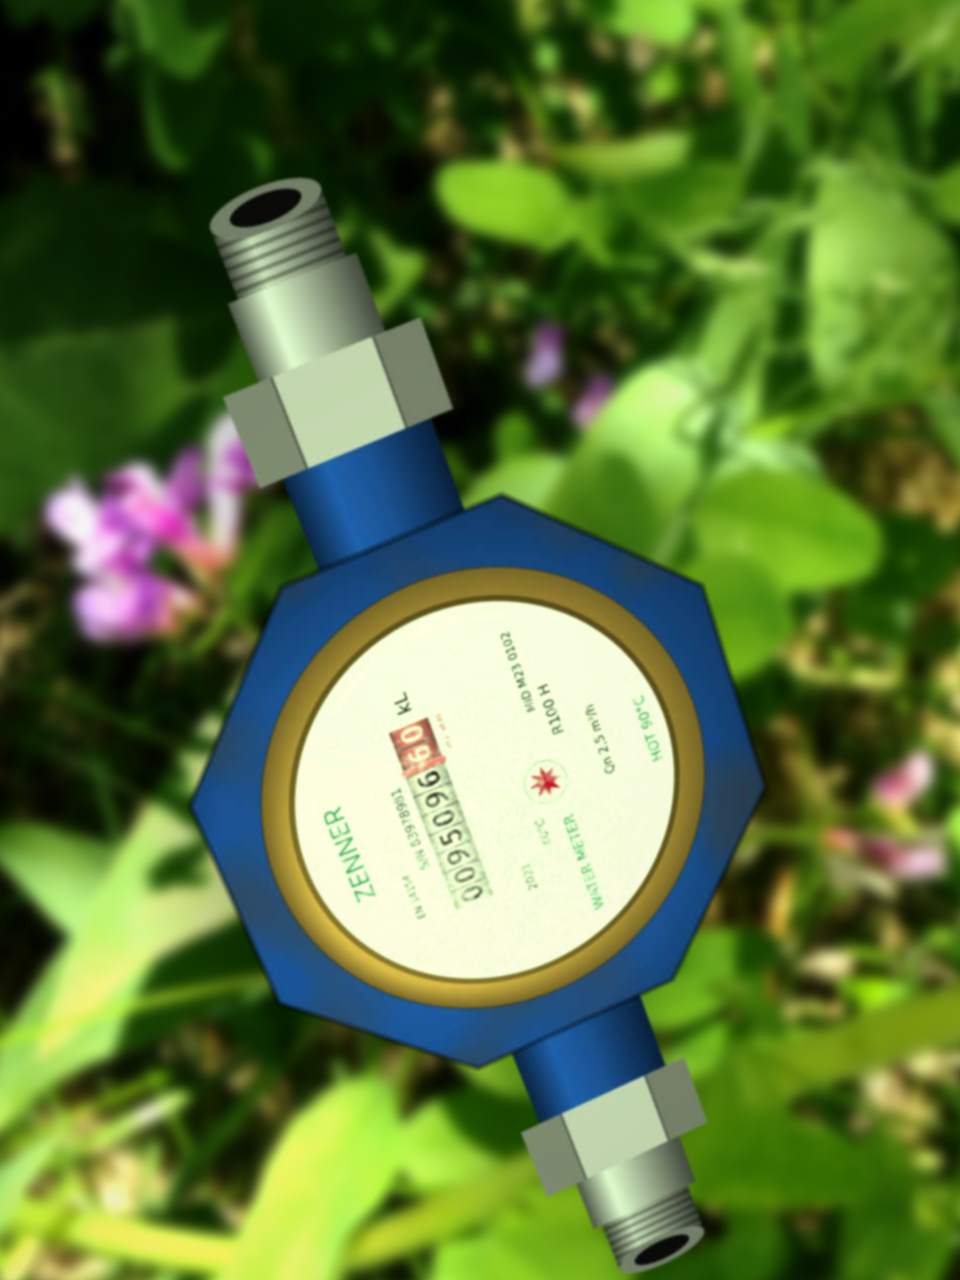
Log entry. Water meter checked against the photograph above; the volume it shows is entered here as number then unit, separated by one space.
95096.60 kL
